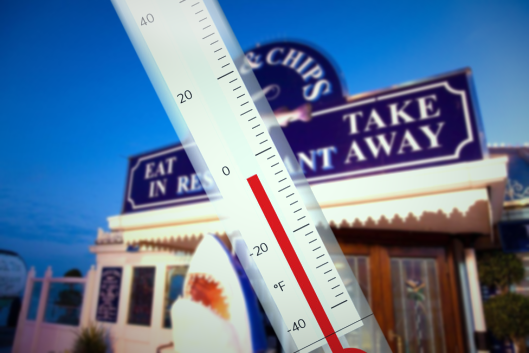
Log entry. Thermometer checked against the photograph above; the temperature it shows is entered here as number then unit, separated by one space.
-4 °F
